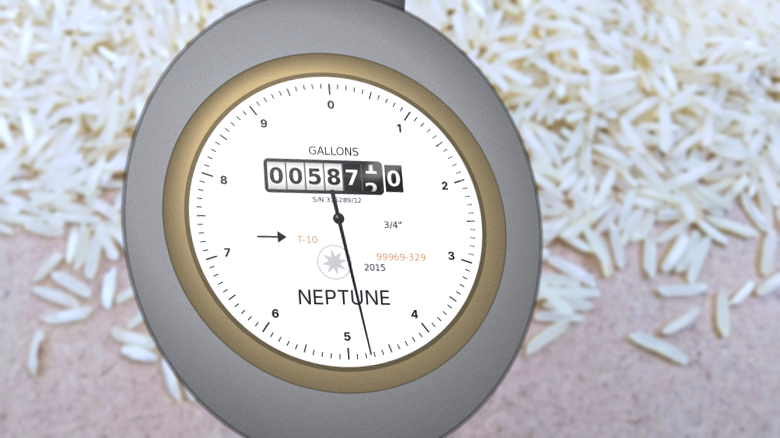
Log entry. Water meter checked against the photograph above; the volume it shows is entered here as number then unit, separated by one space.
58714.7 gal
